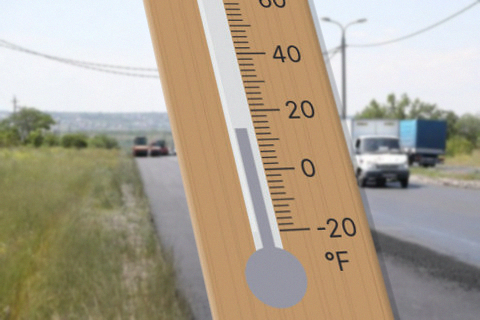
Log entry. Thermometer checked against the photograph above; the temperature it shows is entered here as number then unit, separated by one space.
14 °F
